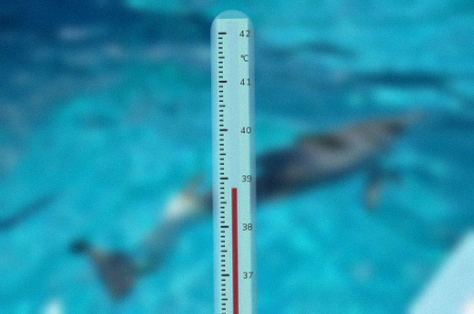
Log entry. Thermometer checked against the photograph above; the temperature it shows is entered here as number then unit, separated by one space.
38.8 °C
